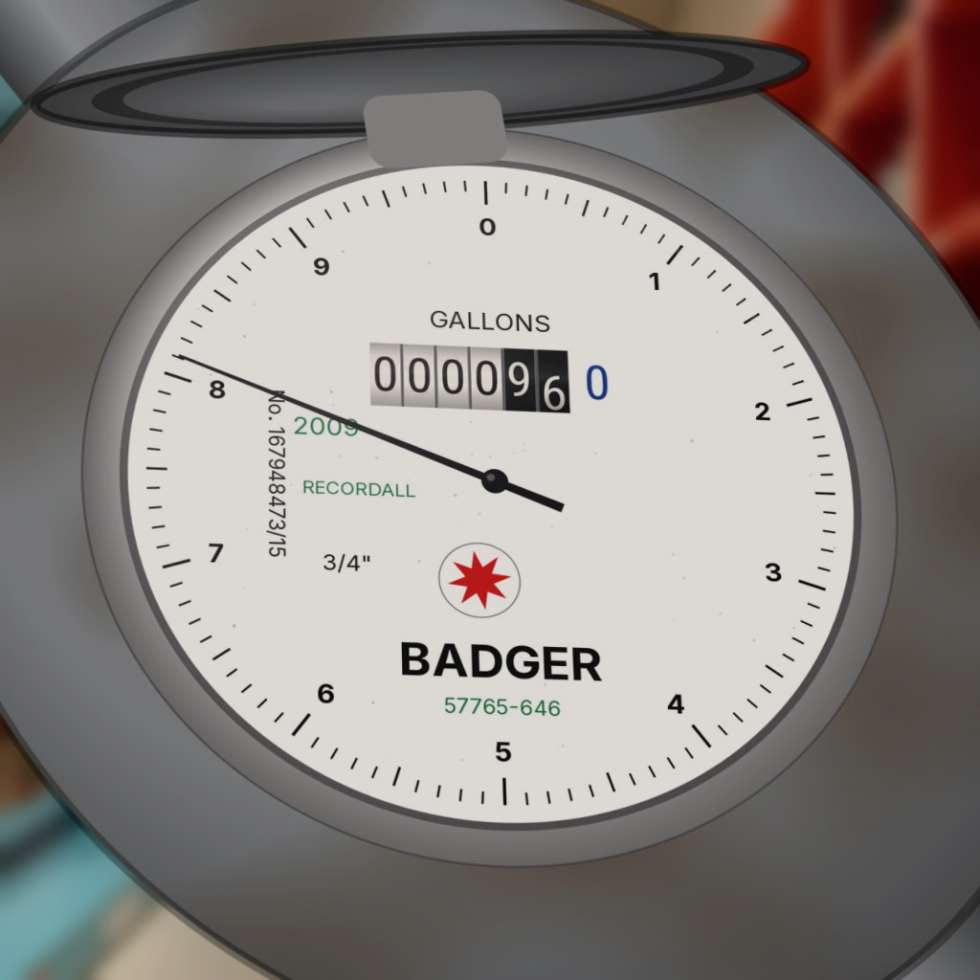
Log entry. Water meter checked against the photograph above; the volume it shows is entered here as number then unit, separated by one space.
958.1 gal
